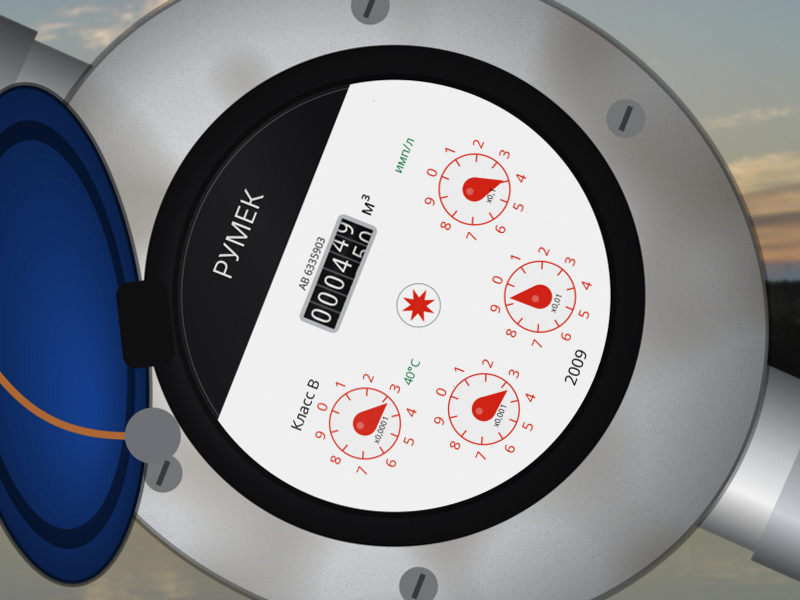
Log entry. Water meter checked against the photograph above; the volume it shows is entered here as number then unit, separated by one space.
449.3933 m³
